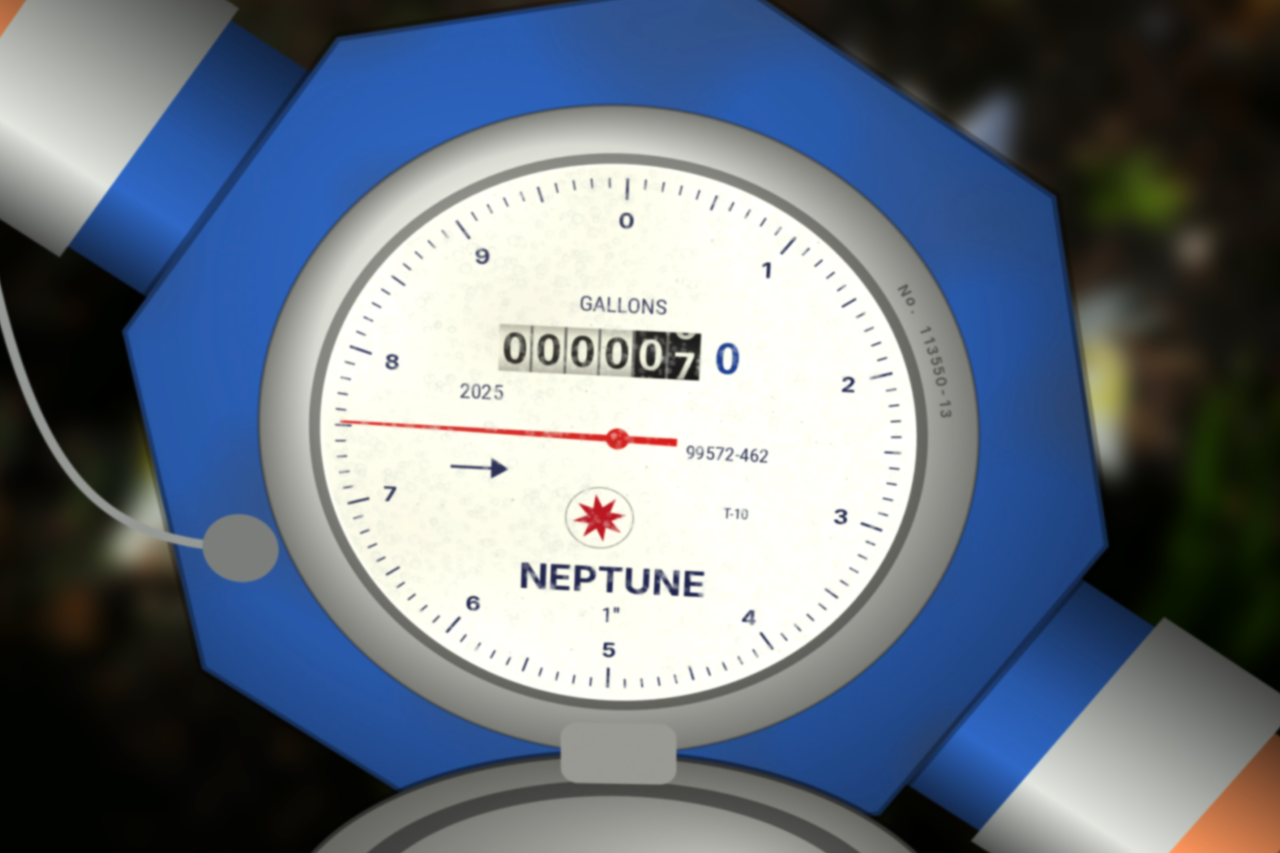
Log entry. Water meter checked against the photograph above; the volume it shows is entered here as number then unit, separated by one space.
67.5 gal
